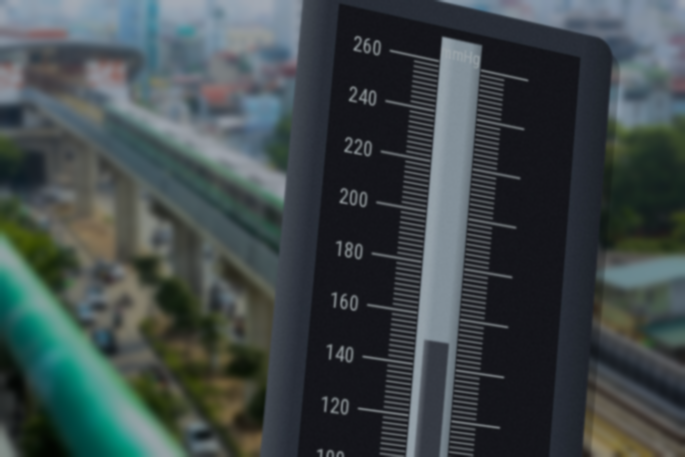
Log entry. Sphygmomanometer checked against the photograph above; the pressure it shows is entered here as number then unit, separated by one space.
150 mmHg
